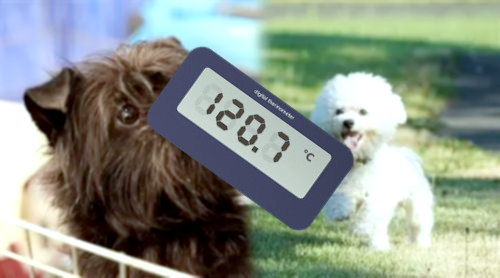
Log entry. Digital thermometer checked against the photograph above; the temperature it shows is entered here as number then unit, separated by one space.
120.7 °C
